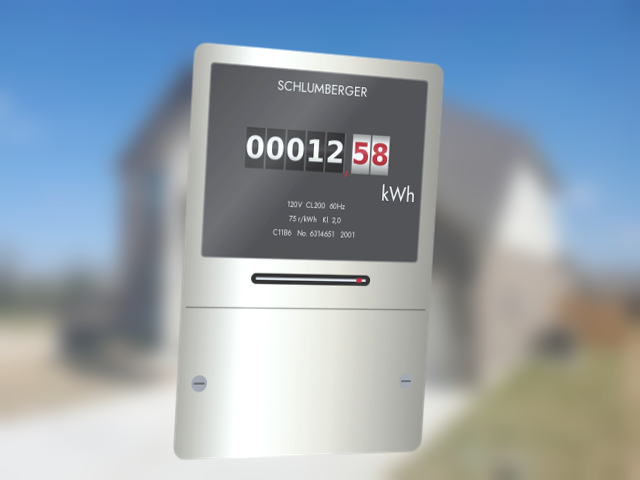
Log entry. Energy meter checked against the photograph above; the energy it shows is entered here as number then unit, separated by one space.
12.58 kWh
